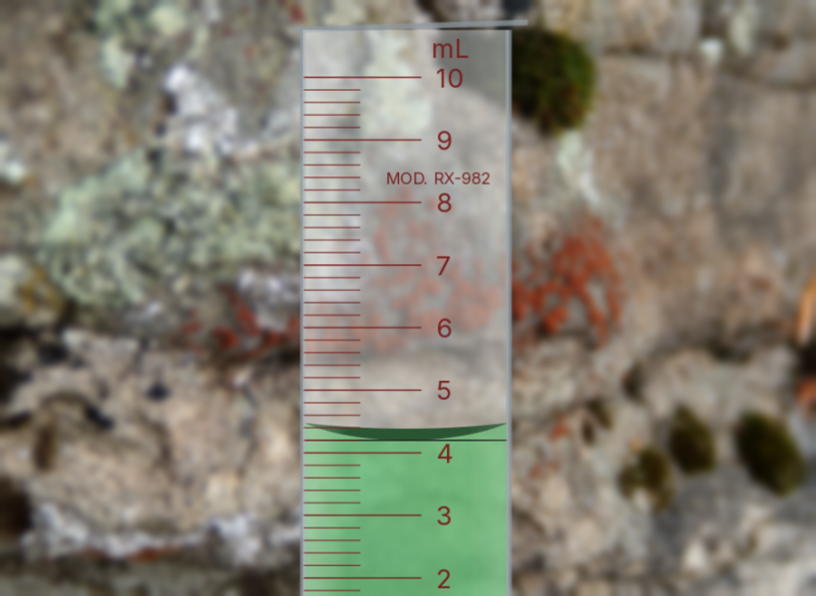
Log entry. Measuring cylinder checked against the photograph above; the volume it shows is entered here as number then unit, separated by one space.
4.2 mL
